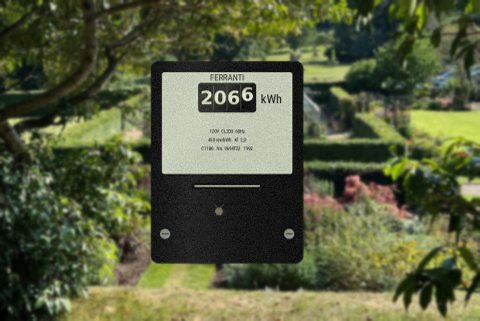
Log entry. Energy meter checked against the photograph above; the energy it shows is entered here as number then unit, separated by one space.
2066 kWh
